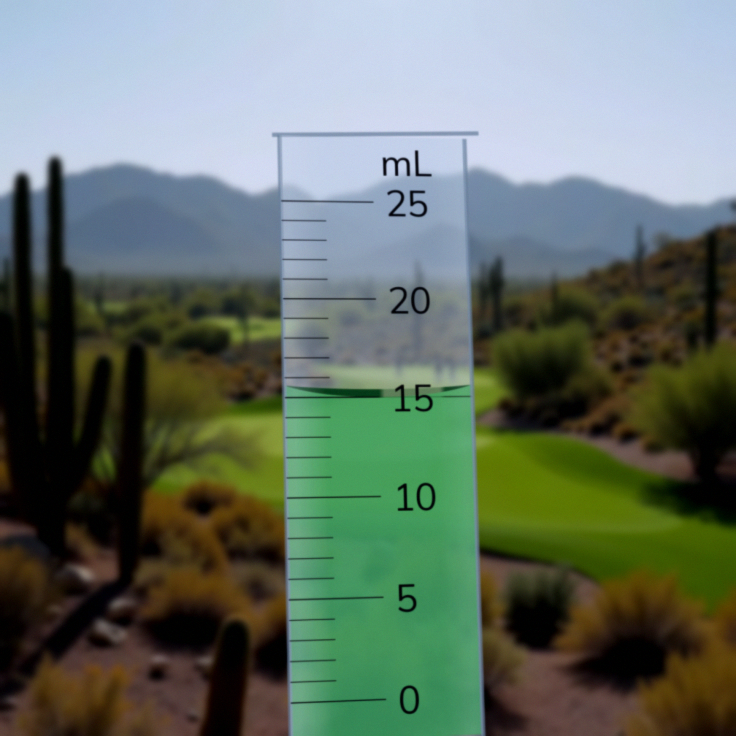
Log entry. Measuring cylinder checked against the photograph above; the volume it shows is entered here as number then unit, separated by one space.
15 mL
